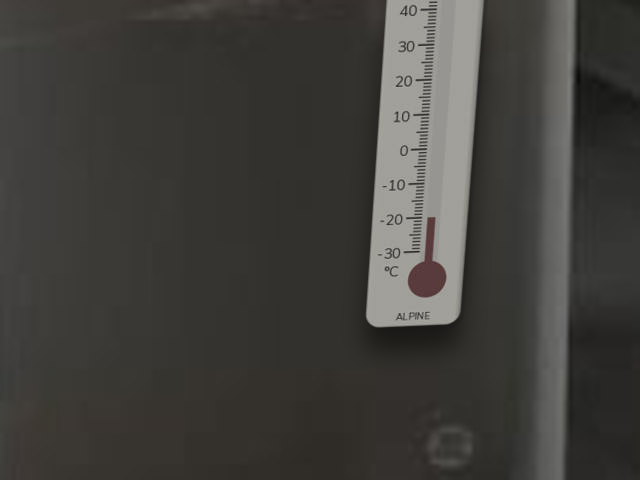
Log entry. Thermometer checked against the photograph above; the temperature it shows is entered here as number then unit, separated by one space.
-20 °C
